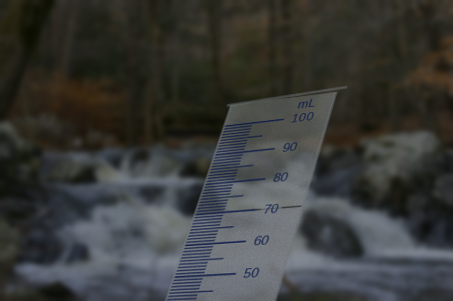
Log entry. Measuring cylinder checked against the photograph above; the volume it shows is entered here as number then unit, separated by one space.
70 mL
